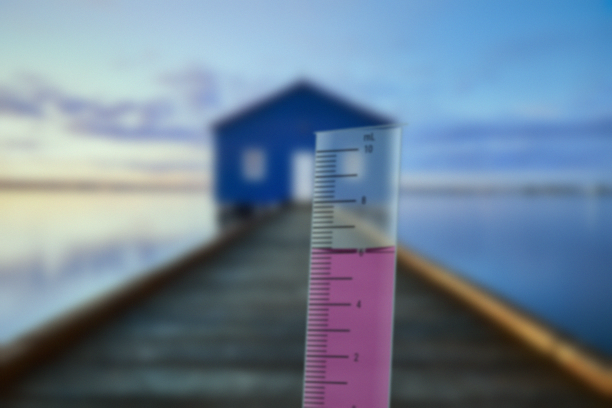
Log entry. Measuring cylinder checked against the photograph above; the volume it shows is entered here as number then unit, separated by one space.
6 mL
